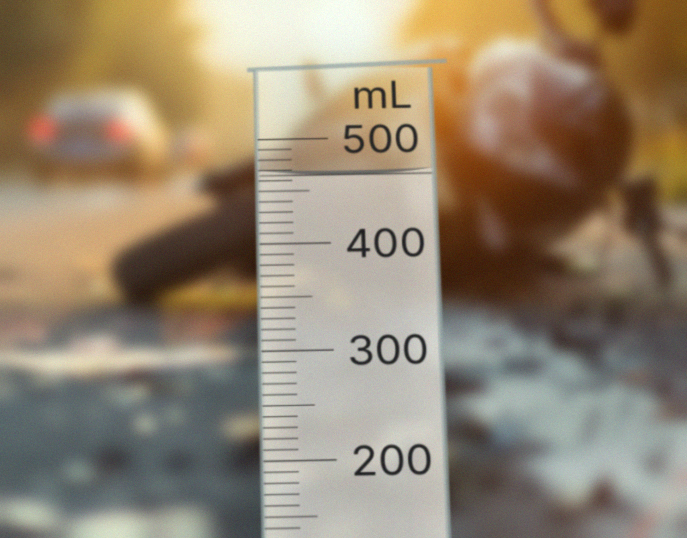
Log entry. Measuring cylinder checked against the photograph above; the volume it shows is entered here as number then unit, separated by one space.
465 mL
